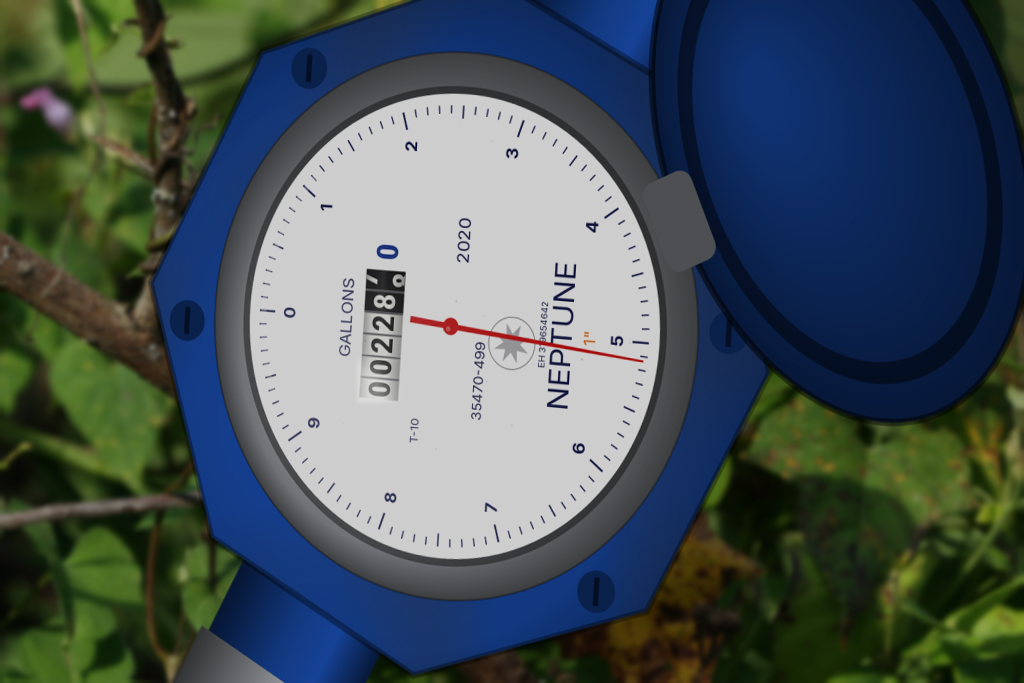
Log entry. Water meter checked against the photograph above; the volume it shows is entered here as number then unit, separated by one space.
22875.1 gal
